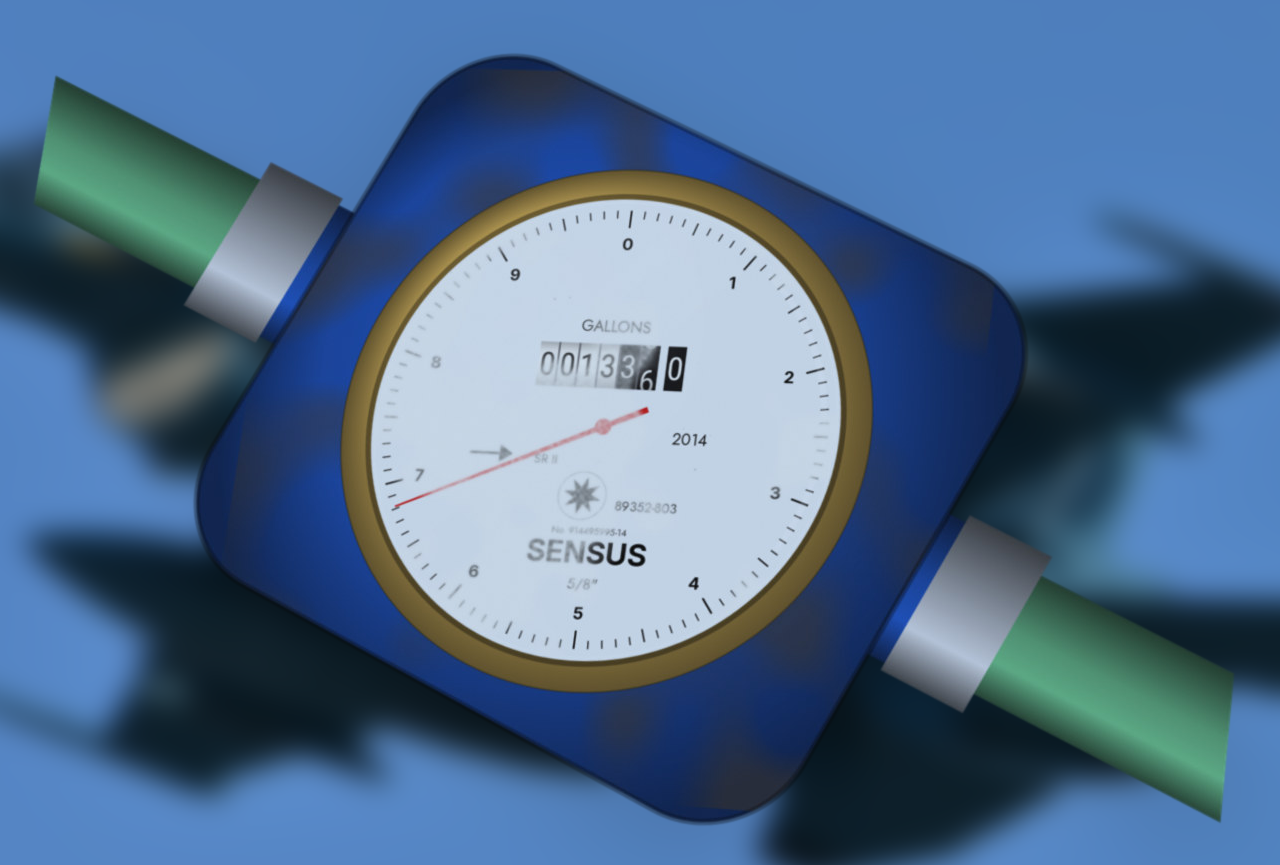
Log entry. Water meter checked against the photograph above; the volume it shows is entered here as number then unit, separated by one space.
13356.8 gal
